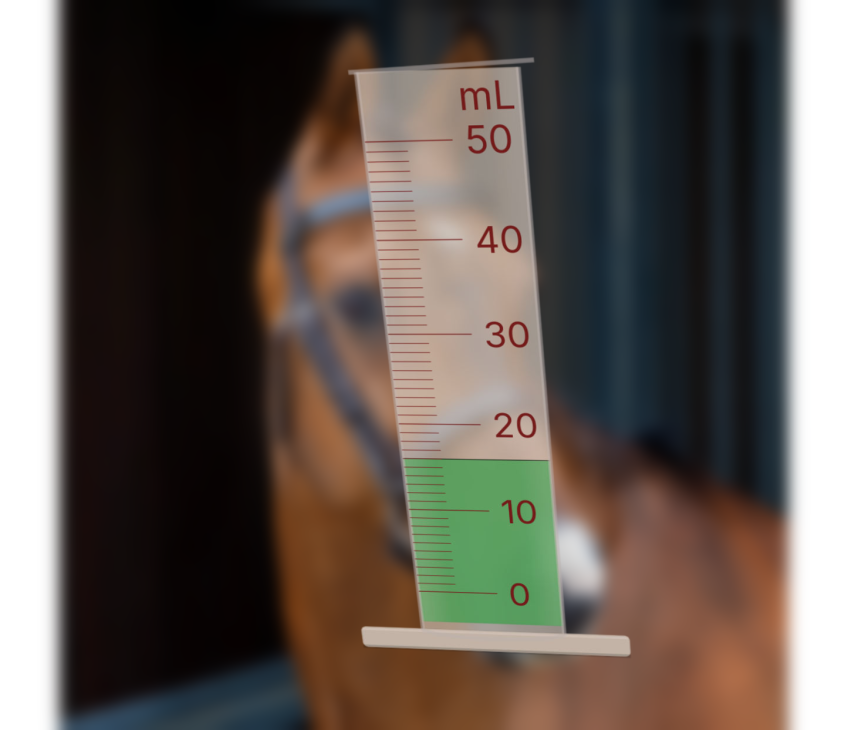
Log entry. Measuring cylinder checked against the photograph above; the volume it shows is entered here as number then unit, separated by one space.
16 mL
